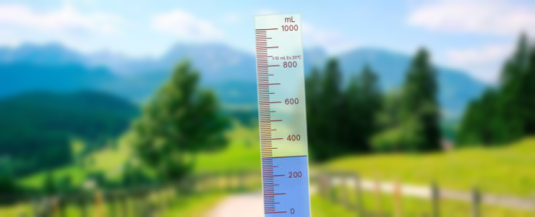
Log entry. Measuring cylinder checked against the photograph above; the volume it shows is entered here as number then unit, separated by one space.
300 mL
